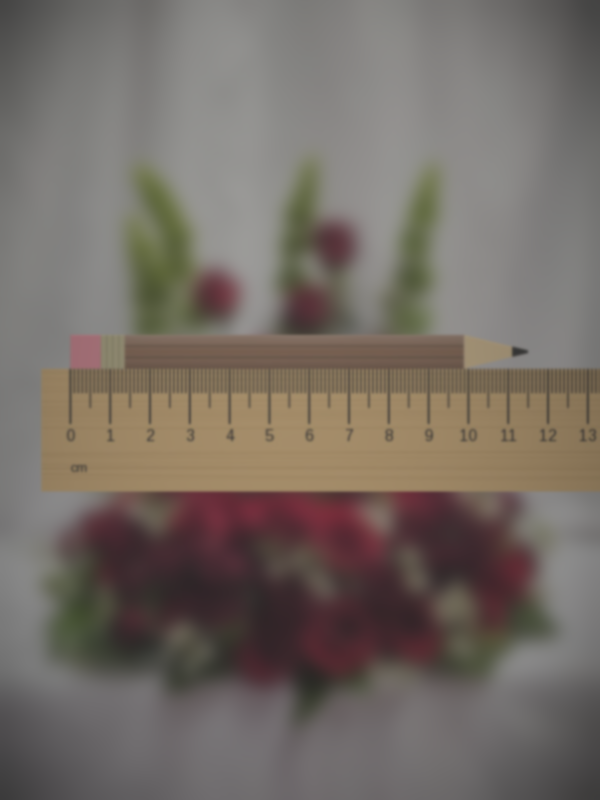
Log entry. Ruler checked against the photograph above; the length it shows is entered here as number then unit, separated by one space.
11.5 cm
